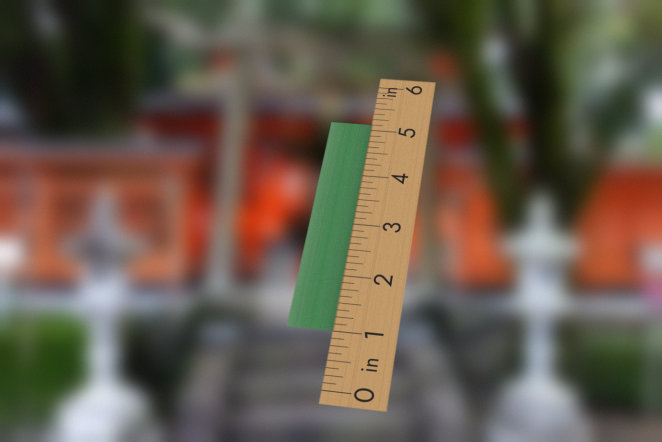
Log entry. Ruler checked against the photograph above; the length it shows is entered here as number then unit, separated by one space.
4.125 in
